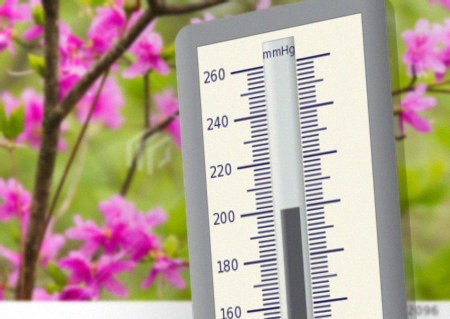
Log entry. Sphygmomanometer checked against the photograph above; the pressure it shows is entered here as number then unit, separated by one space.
200 mmHg
